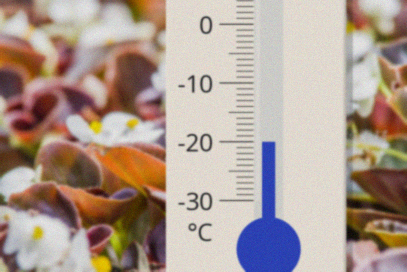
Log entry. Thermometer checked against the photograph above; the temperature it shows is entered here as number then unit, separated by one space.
-20 °C
